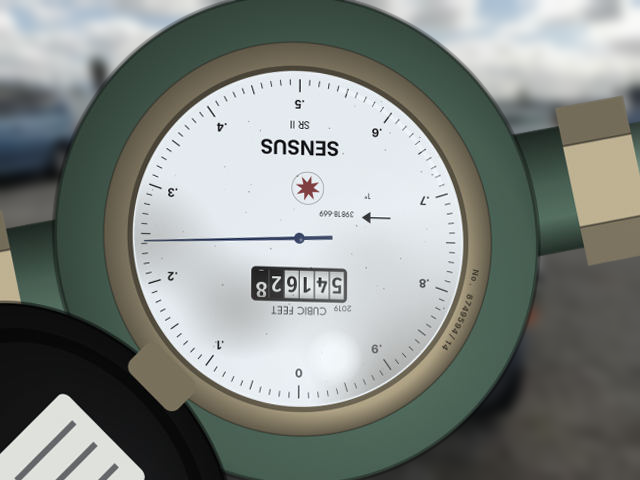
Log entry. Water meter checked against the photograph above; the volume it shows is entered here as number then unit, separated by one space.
541628.24 ft³
